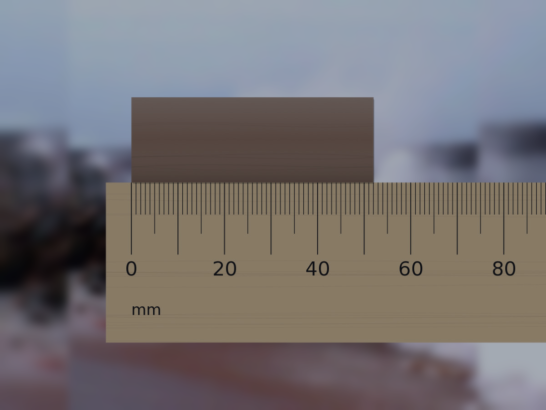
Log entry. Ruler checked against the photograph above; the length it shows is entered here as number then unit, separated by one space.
52 mm
